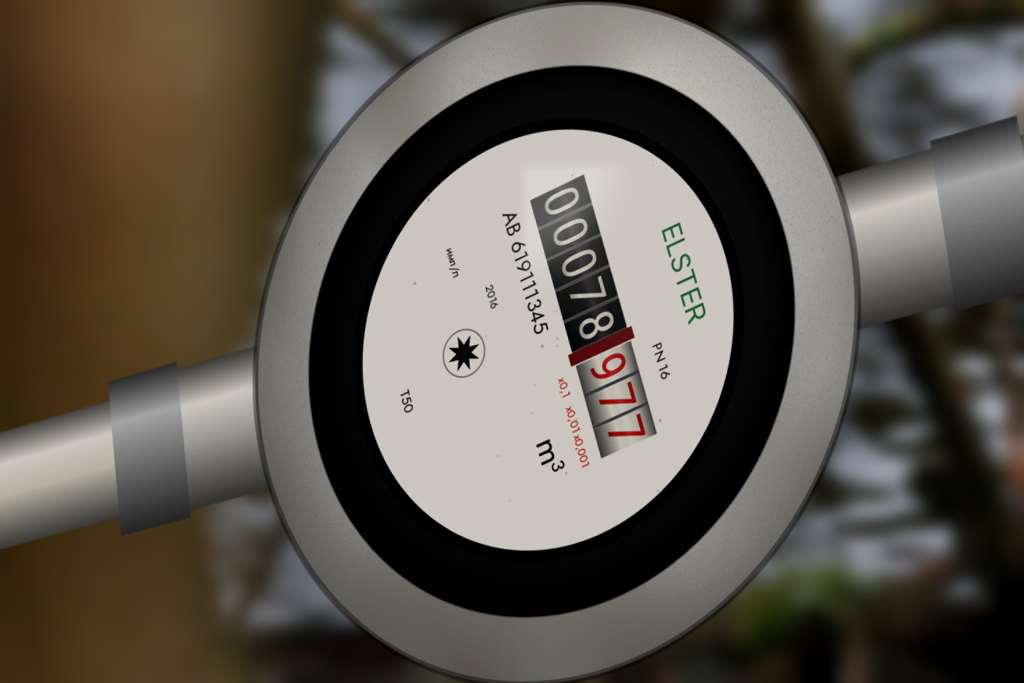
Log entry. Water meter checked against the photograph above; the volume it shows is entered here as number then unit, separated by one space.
78.977 m³
